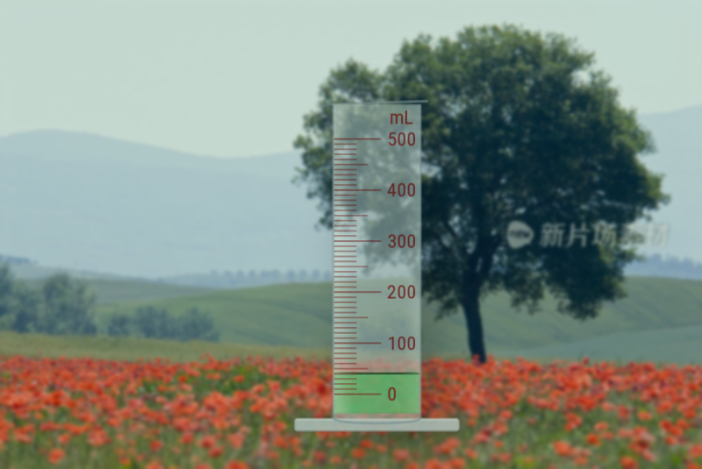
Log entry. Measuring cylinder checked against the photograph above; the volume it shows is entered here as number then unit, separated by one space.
40 mL
